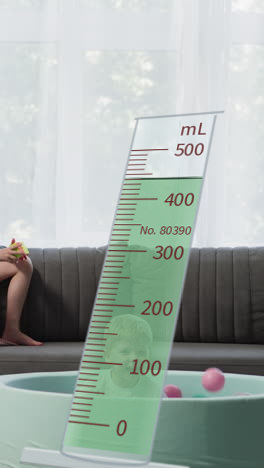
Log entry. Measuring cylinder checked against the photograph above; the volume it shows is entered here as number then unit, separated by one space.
440 mL
